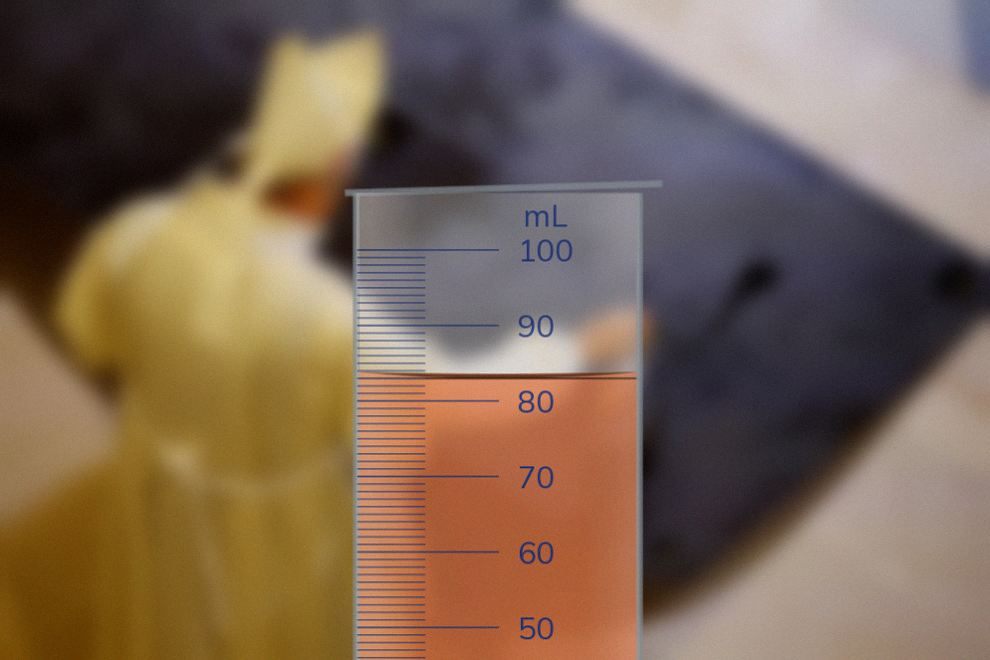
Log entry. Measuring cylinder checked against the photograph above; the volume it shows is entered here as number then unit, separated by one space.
83 mL
